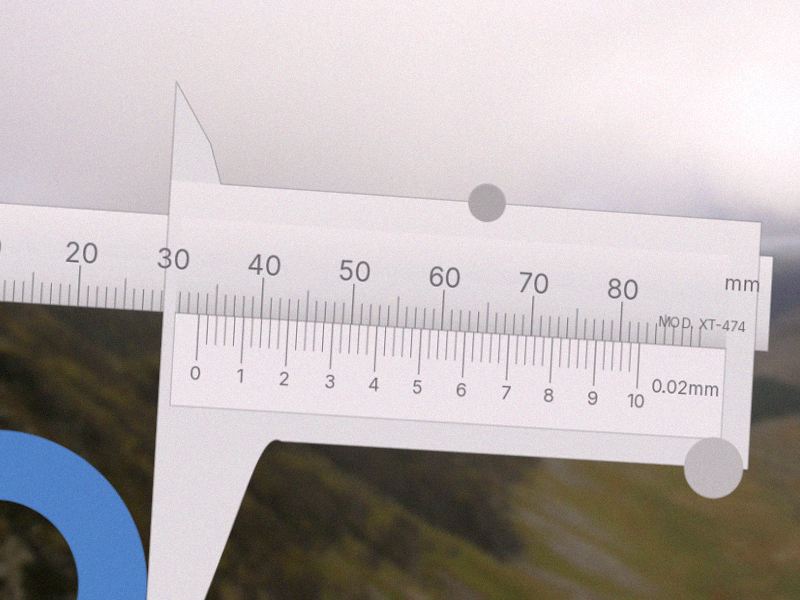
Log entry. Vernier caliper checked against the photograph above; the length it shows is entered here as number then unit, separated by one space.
33.2 mm
